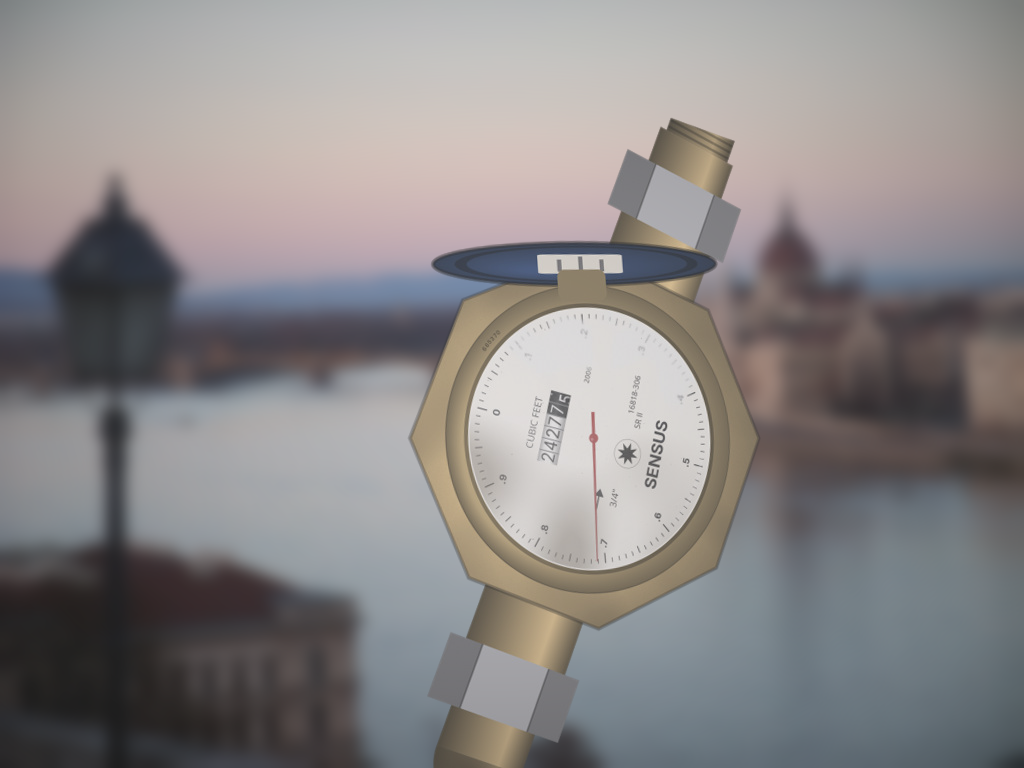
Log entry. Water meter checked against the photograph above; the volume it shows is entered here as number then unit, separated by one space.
242774.71 ft³
